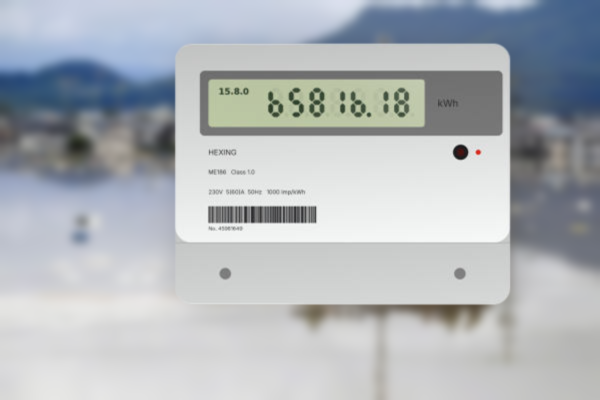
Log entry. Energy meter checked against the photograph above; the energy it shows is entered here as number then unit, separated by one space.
65816.18 kWh
